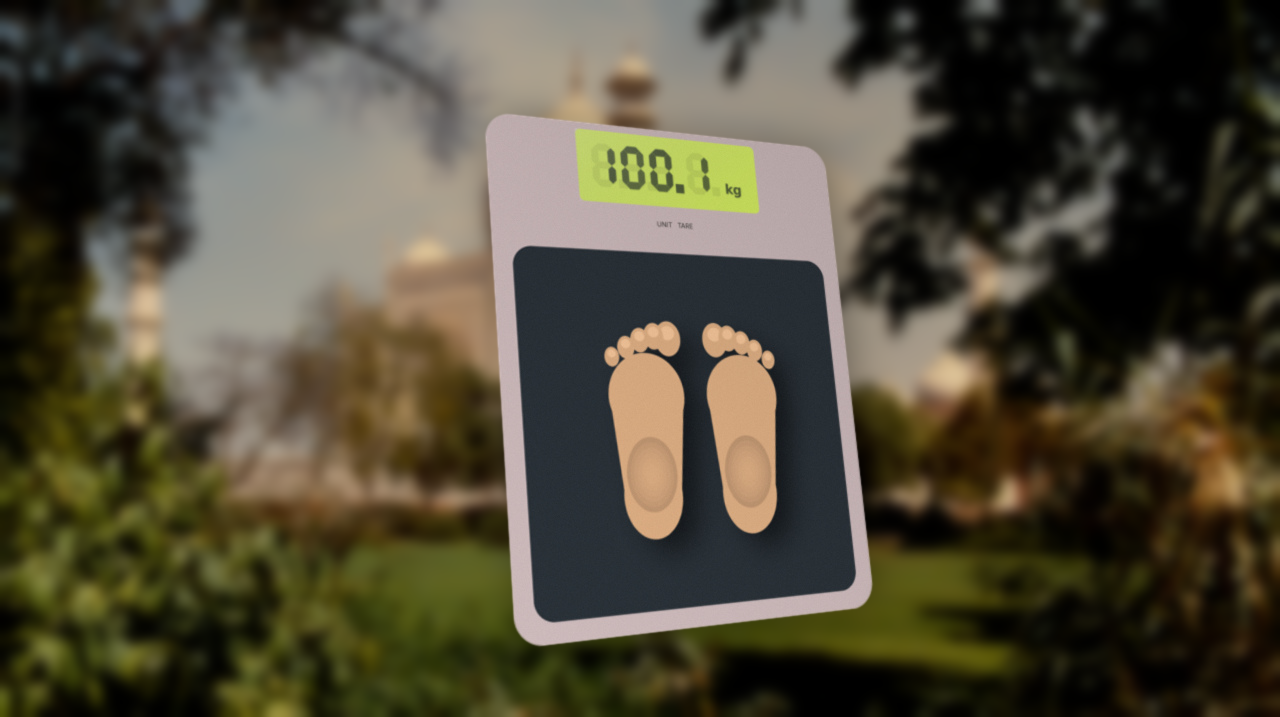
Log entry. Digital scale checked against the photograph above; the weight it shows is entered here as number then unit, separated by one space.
100.1 kg
